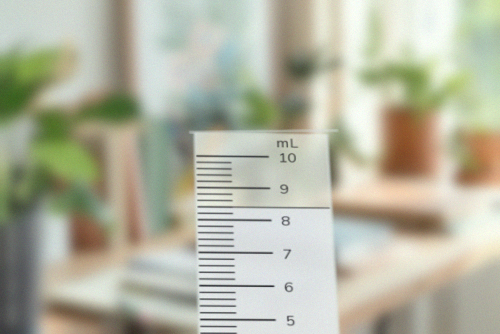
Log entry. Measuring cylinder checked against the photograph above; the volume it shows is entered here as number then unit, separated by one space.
8.4 mL
